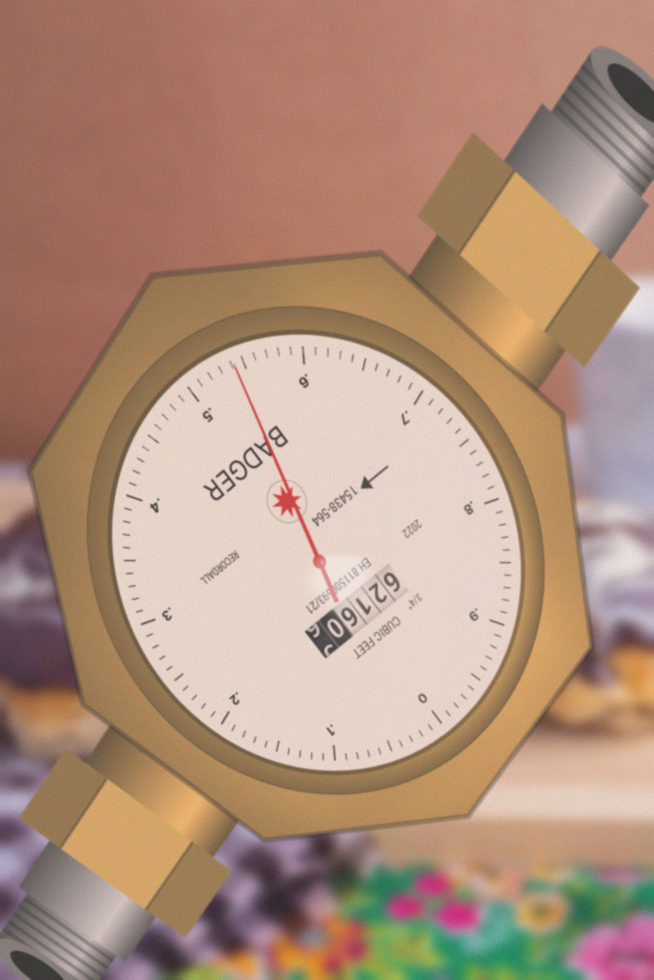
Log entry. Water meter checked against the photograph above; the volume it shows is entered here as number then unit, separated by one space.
621605.54 ft³
